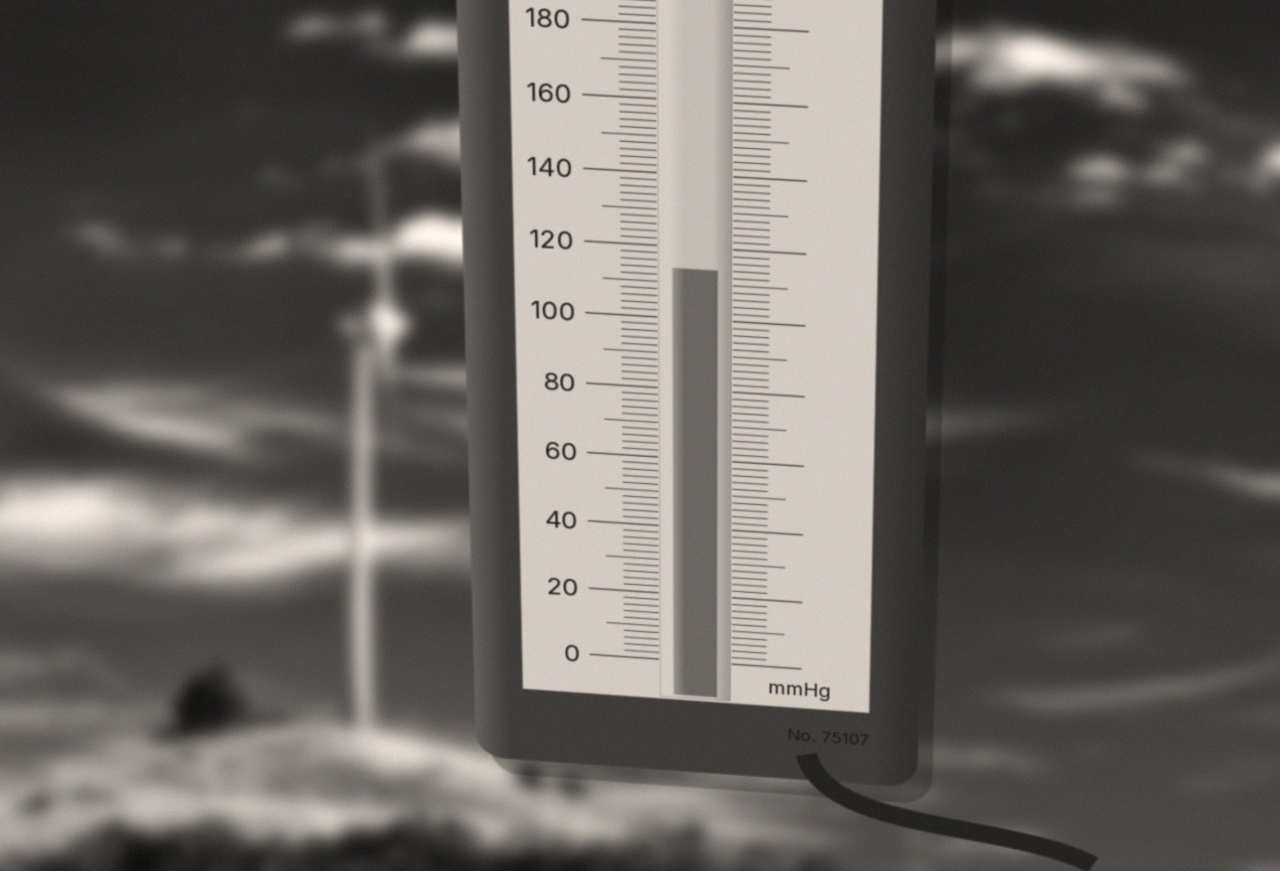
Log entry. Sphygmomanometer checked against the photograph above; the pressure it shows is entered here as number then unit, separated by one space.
114 mmHg
